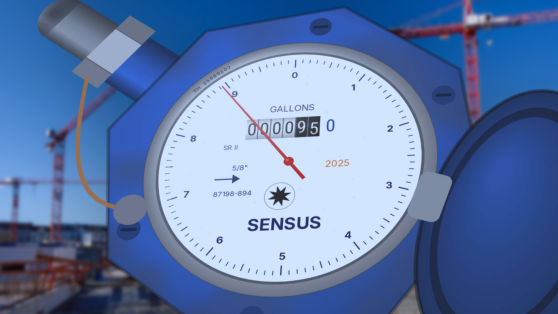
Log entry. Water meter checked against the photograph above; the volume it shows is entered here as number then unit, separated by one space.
948.9 gal
